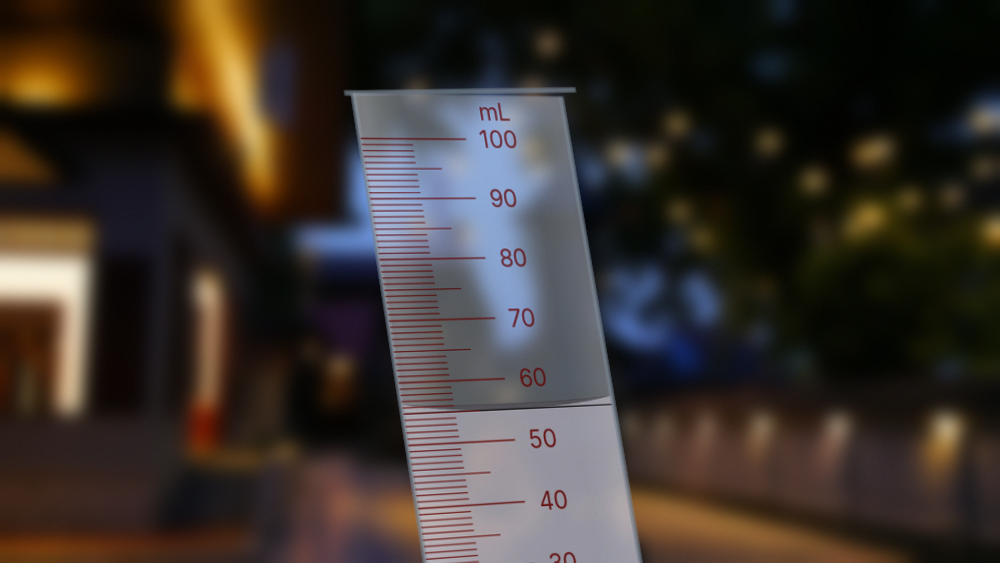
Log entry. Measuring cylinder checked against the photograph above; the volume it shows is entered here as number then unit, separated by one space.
55 mL
